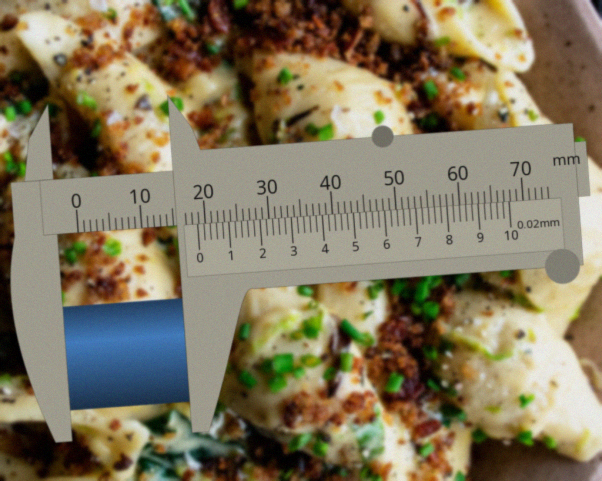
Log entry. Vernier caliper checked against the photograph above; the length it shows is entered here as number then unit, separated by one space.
18.8 mm
